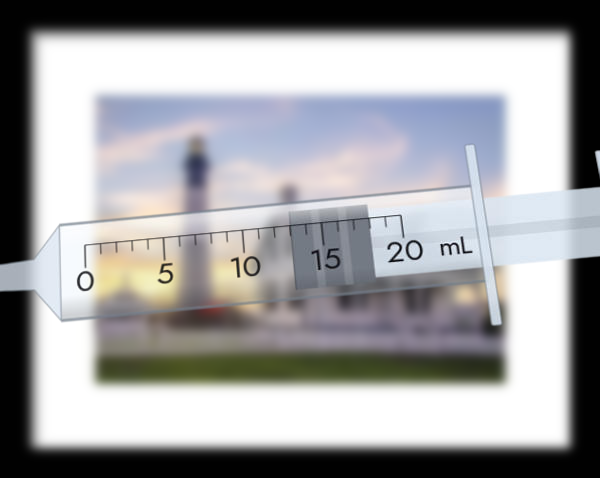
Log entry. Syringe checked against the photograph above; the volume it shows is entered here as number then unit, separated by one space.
13 mL
